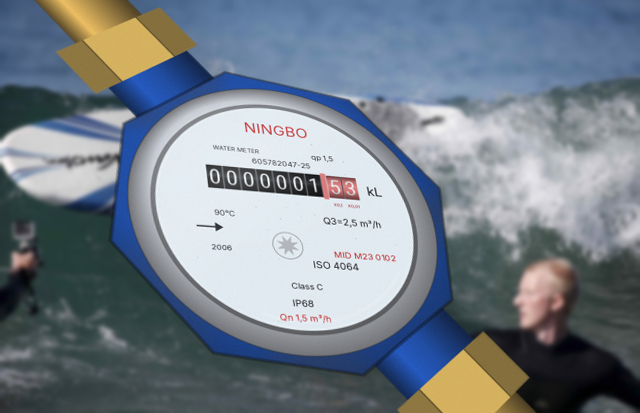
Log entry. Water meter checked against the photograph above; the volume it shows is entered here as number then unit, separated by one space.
1.53 kL
